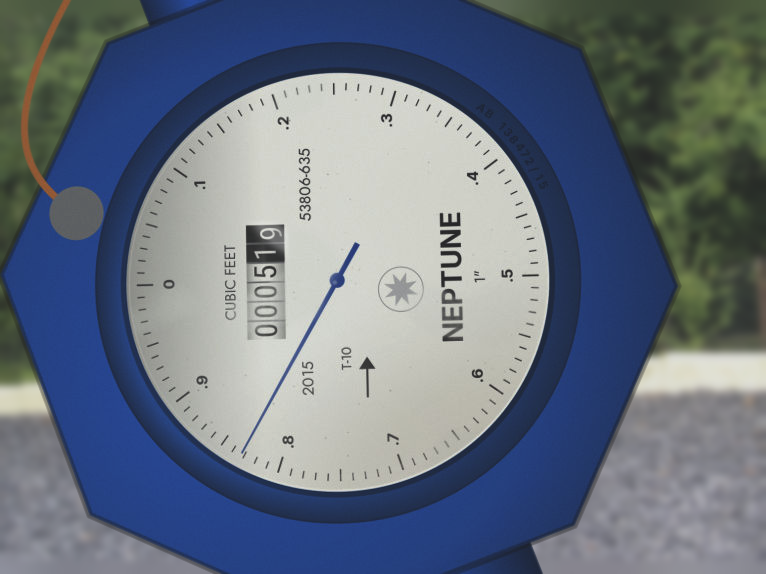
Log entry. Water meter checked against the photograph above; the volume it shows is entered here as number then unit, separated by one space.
518.83 ft³
